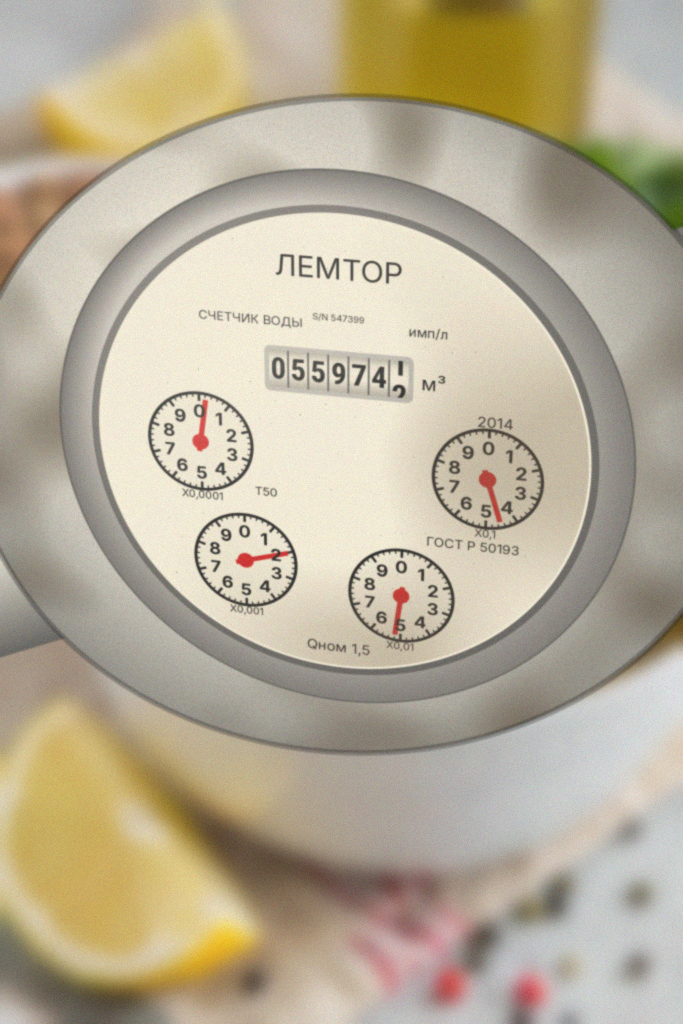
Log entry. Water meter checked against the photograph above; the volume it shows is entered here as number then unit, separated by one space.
559741.4520 m³
